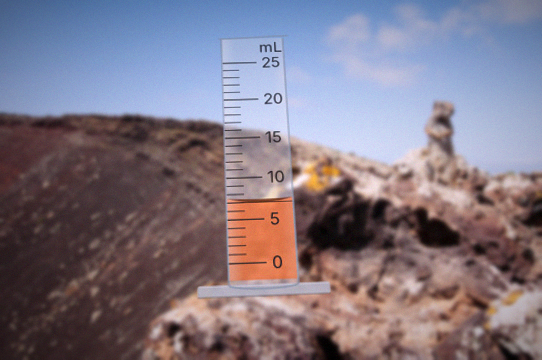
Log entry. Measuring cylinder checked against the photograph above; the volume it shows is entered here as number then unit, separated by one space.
7 mL
